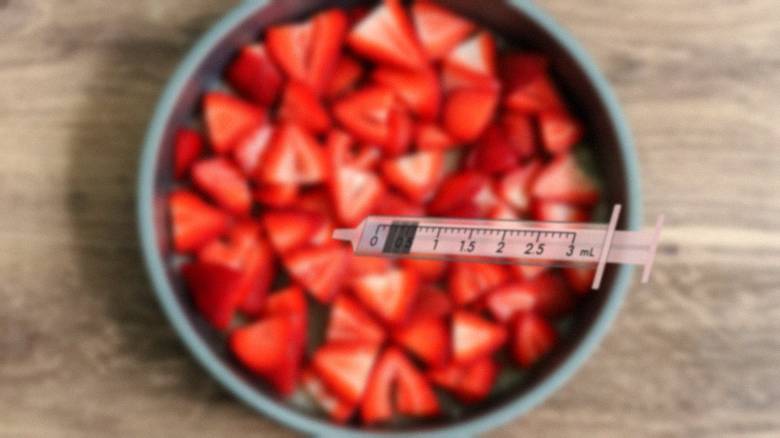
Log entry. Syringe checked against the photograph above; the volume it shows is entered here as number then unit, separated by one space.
0.2 mL
